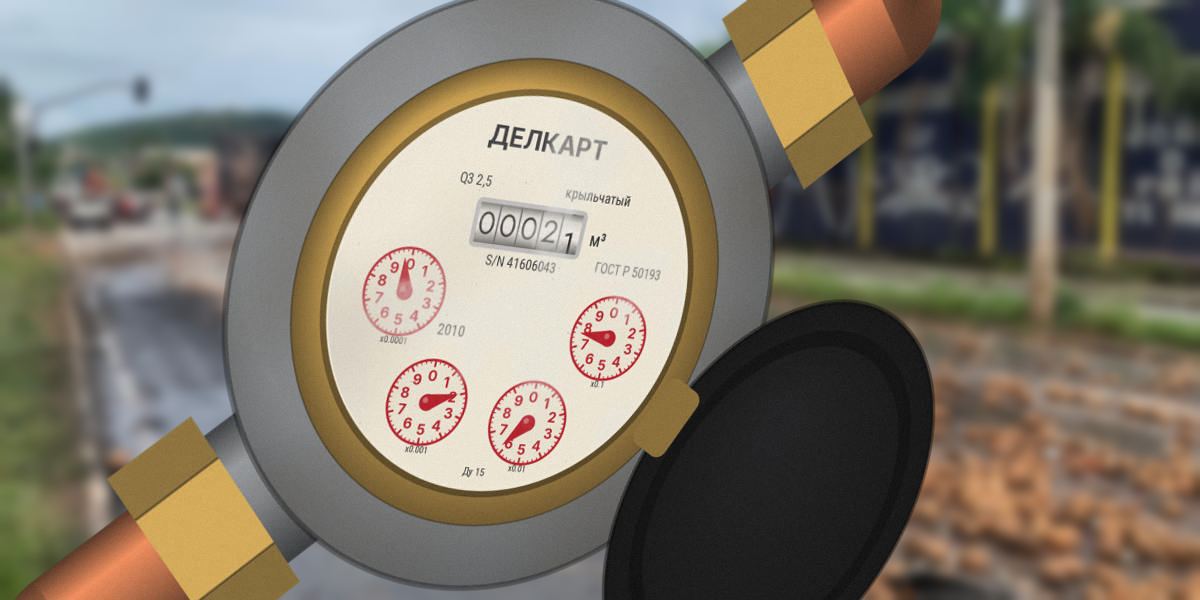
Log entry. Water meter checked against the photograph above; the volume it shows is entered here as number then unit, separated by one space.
20.7619 m³
